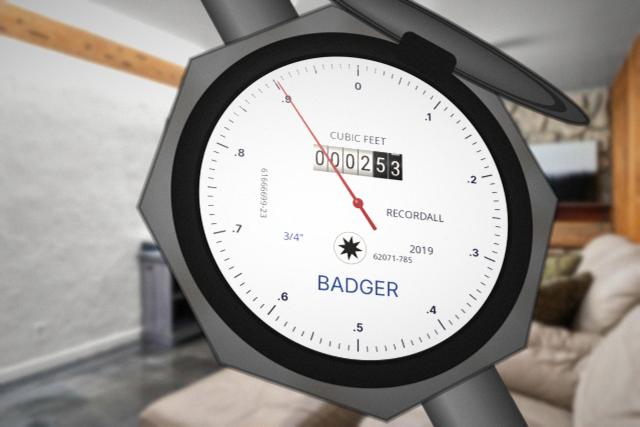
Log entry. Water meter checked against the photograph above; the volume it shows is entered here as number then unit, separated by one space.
252.90 ft³
